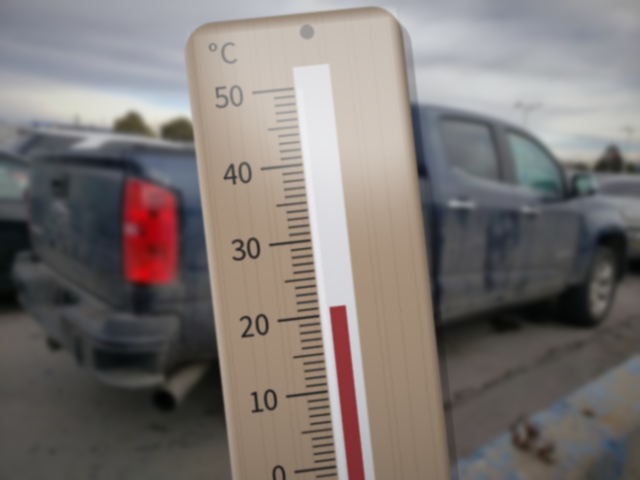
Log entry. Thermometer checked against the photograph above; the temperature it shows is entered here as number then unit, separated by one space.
21 °C
